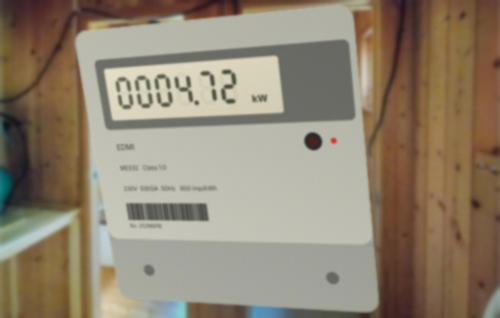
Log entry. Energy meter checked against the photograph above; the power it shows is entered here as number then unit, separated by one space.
4.72 kW
